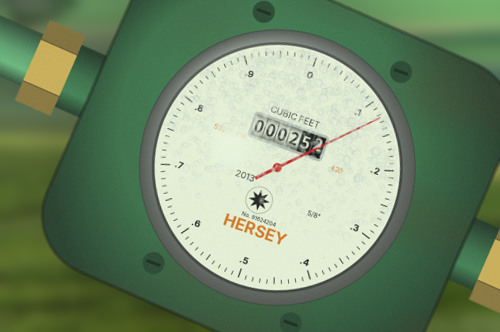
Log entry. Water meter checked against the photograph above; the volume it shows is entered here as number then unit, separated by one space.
252.12 ft³
